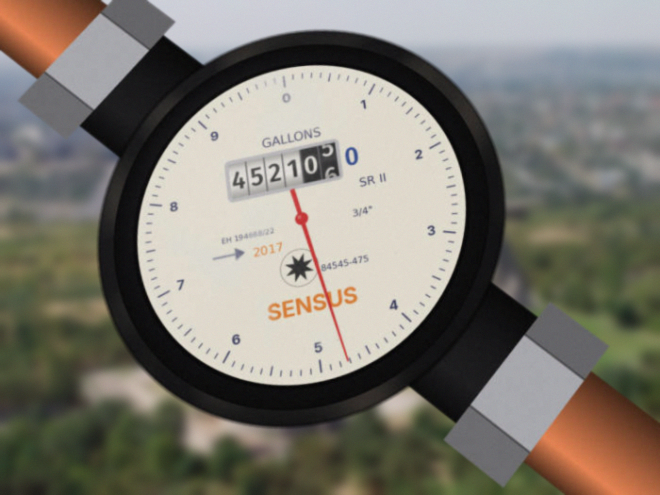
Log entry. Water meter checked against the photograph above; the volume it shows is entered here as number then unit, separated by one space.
4521054.7 gal
